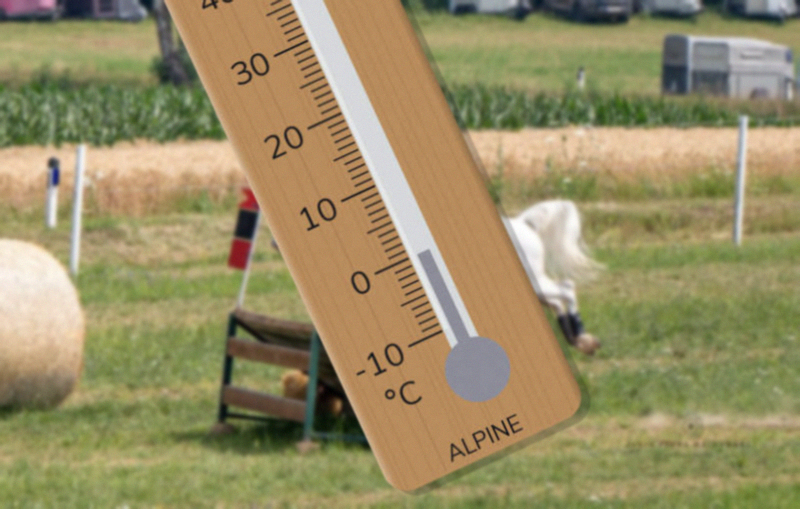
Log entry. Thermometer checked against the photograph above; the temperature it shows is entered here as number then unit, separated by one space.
0 °C
